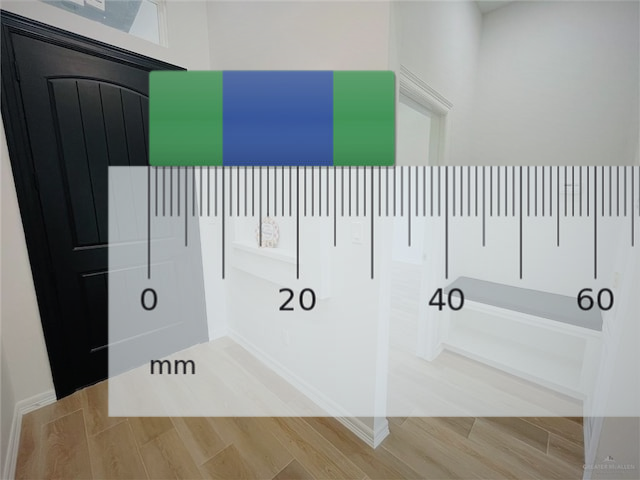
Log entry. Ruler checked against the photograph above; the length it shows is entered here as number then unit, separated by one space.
33 mm
